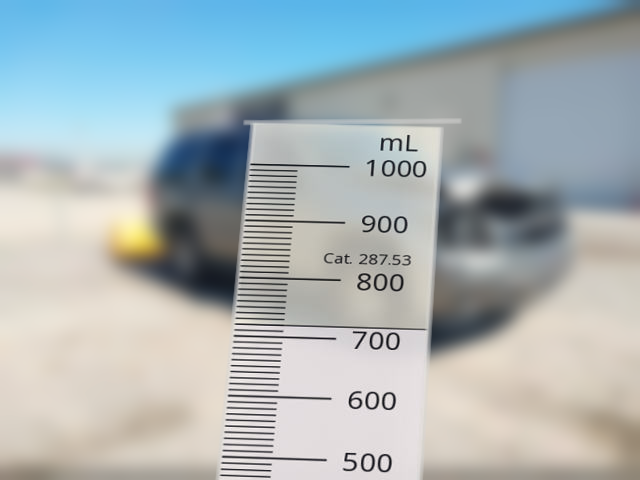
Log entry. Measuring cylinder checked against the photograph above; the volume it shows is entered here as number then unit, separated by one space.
720 mL
